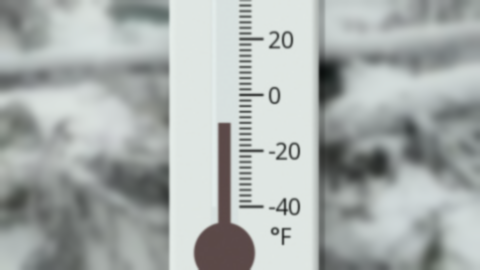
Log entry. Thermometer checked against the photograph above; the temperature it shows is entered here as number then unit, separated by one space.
-10 °F
